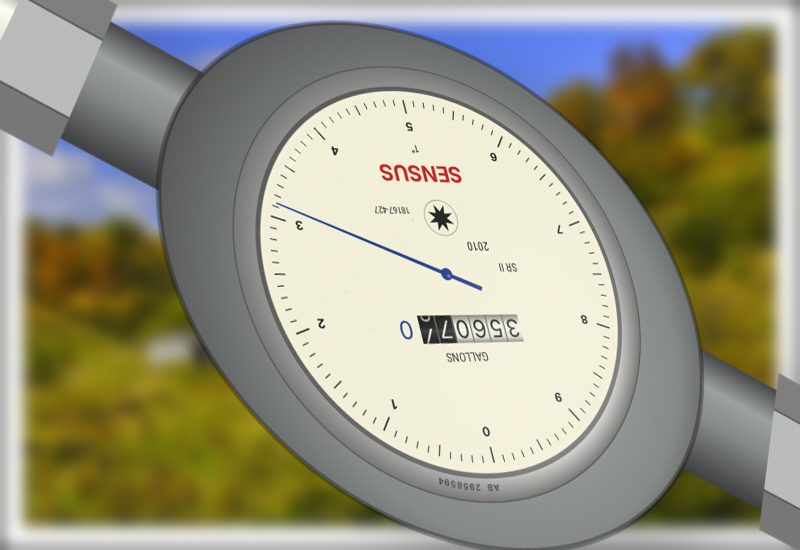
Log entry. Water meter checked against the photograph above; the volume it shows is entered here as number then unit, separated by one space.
3560773.1 gal
